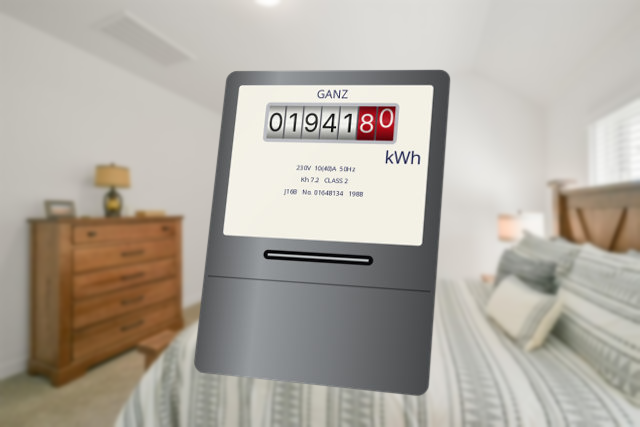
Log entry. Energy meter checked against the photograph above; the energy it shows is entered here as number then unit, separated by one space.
1941.80 kWh
